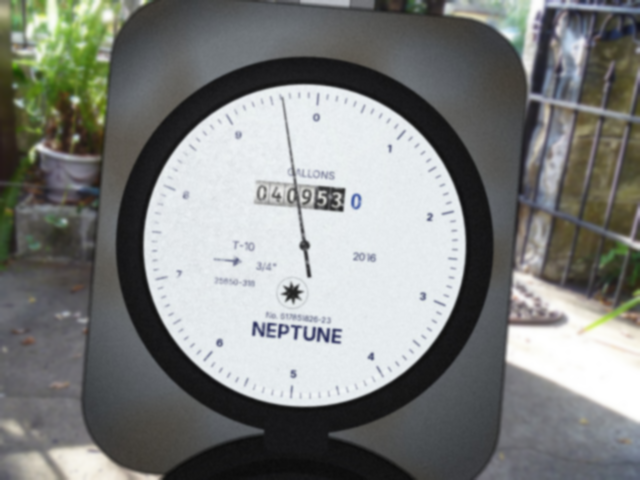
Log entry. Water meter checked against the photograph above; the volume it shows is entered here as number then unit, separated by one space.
409529.6 gal
